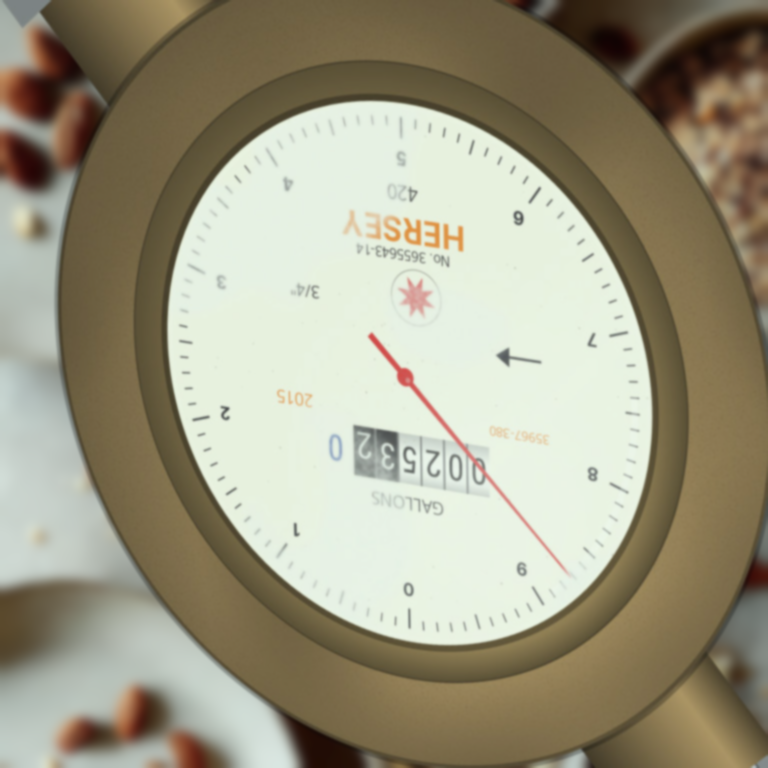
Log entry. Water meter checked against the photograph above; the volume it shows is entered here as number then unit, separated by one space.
25318.7 gal
